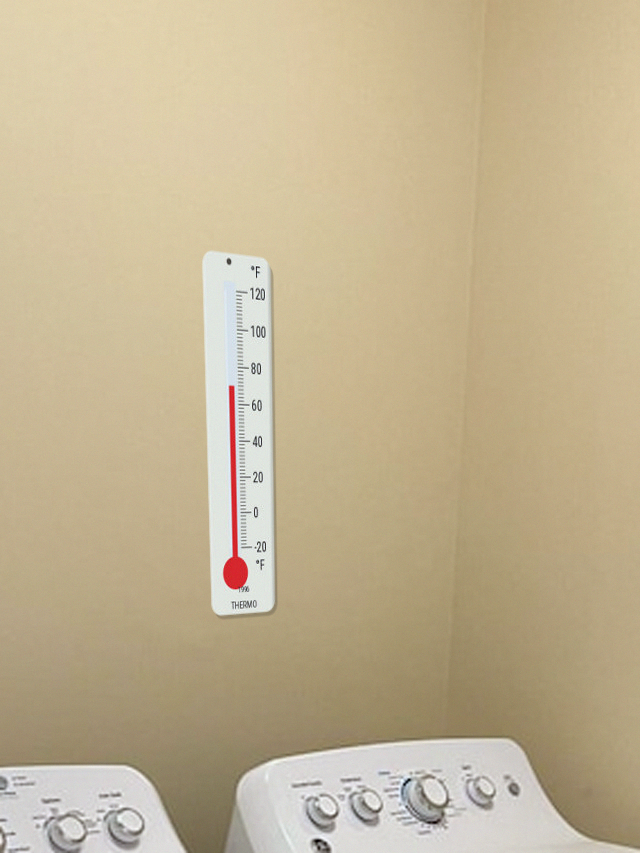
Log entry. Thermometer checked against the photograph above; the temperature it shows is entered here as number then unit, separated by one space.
70 °F
